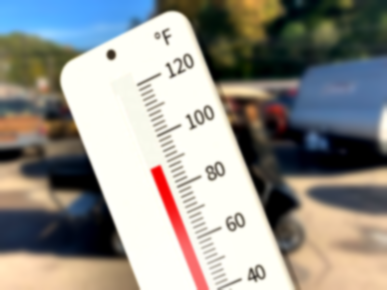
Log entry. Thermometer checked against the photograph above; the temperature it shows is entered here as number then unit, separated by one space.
90 °F
